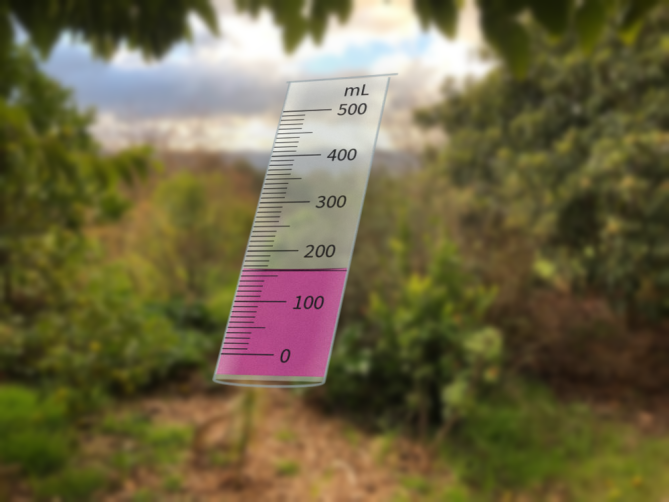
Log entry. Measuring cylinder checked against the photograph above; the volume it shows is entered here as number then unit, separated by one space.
160 mL
